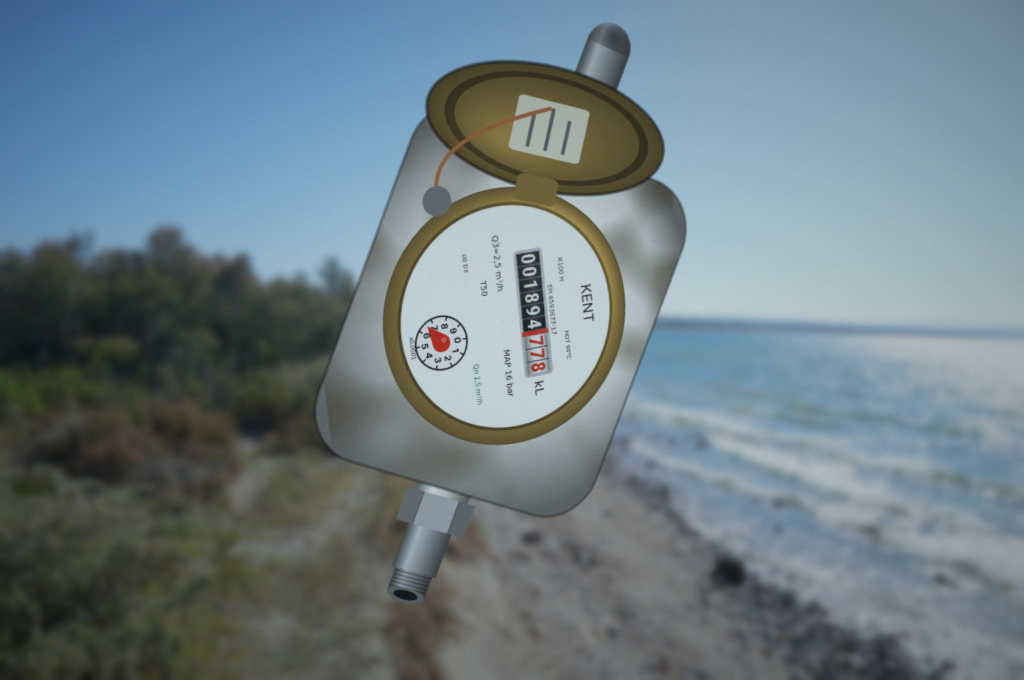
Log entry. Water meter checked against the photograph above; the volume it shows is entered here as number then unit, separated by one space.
1894.7786 kL
